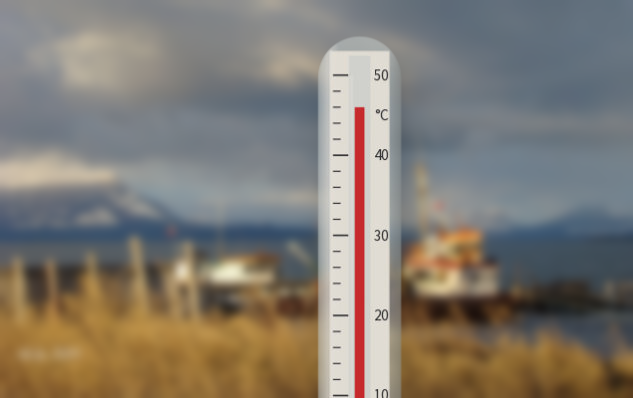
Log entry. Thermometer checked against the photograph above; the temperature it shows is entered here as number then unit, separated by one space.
46 °C
